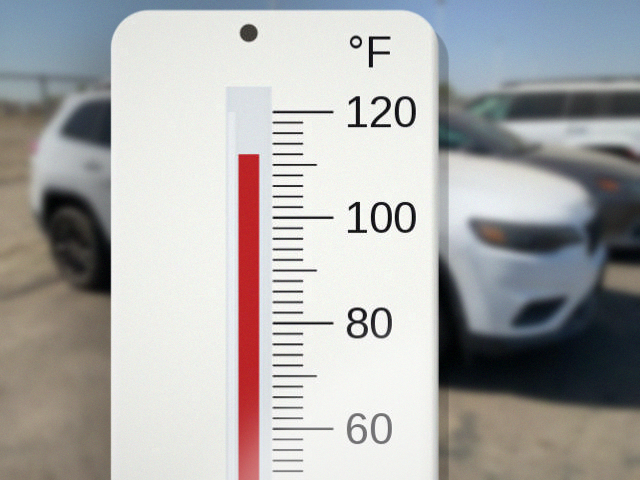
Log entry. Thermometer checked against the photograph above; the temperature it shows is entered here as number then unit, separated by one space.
112 °F
